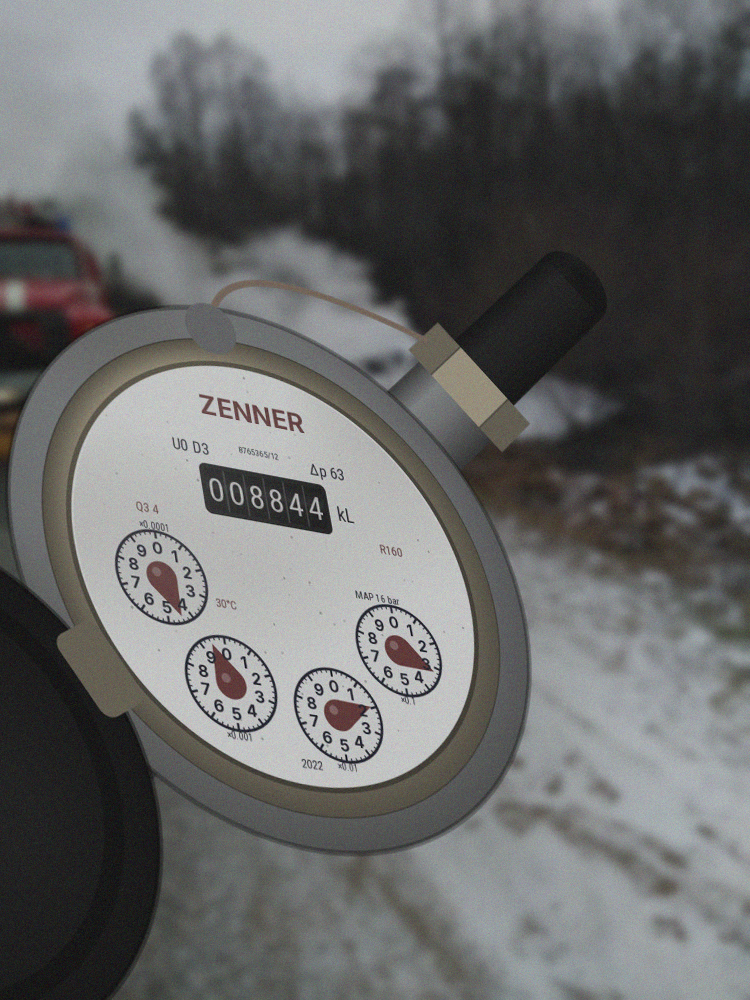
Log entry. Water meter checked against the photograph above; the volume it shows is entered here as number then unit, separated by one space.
8844.3194 kL
